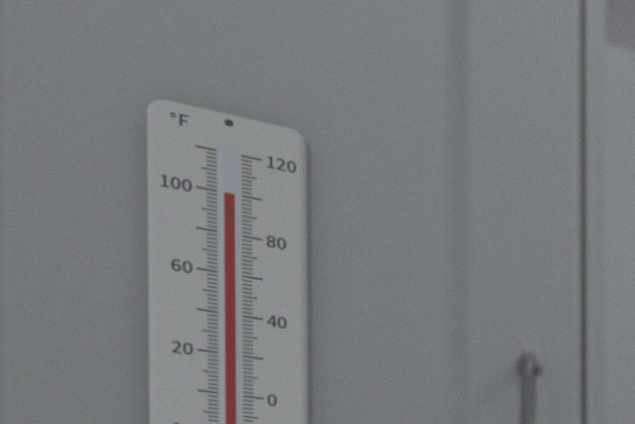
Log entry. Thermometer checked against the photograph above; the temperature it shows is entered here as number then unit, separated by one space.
100 °F
